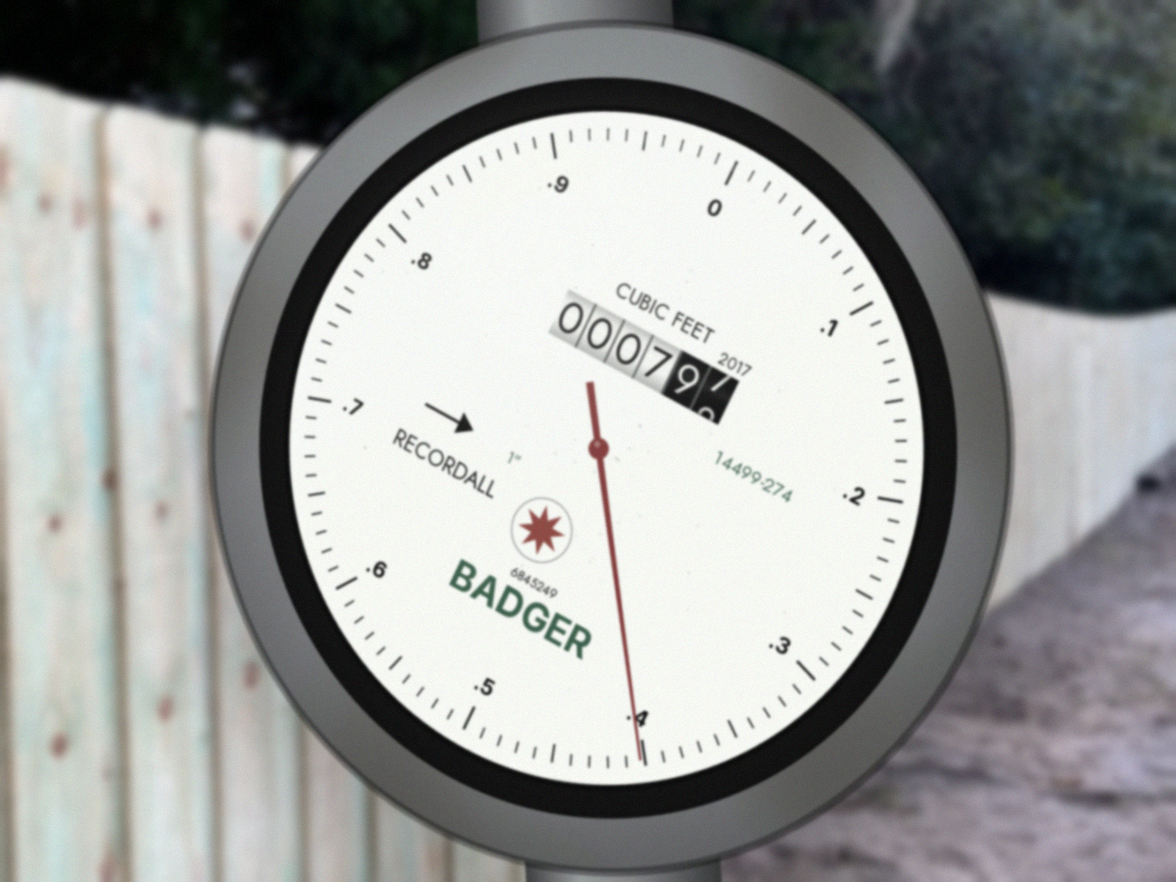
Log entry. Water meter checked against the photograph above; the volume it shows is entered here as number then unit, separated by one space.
797.40 ft³
